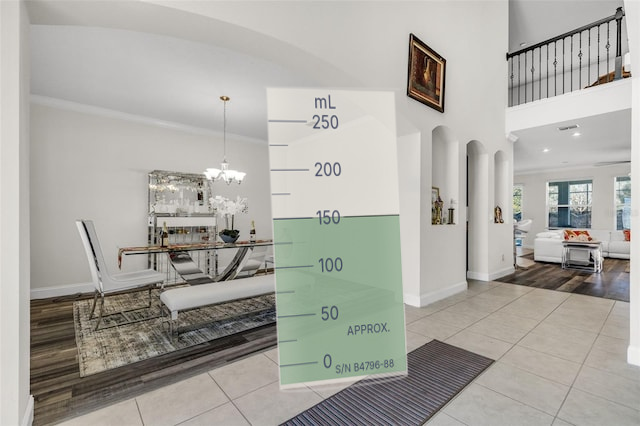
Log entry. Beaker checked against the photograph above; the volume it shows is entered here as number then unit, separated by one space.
150 mL
